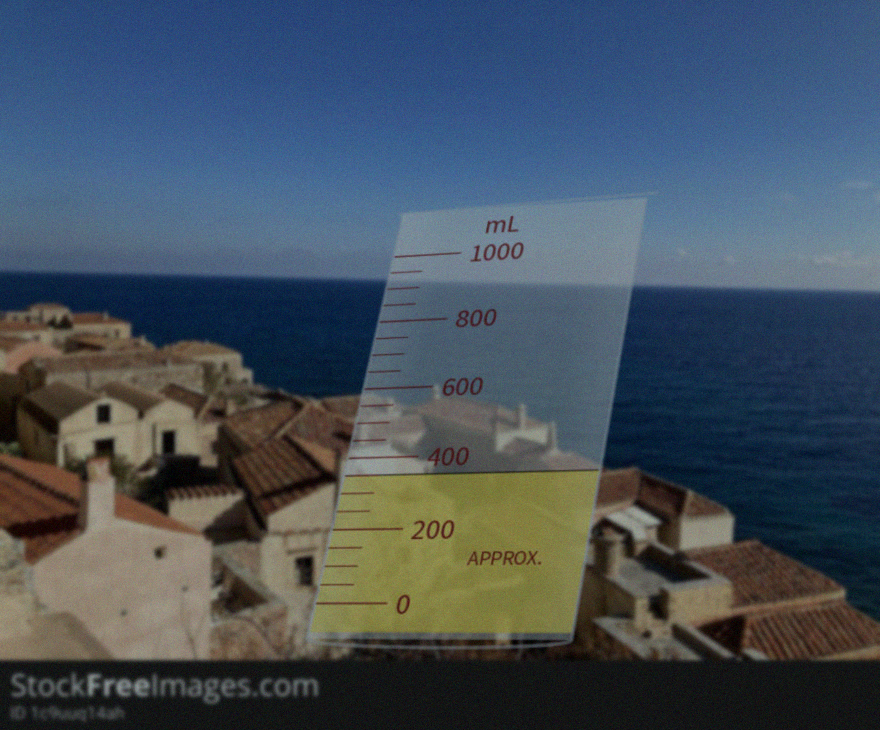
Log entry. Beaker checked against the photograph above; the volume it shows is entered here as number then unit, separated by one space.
350 mL
